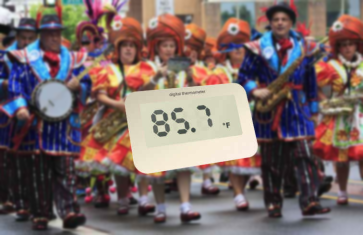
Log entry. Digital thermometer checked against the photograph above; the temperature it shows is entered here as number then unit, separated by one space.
85.7 °F
